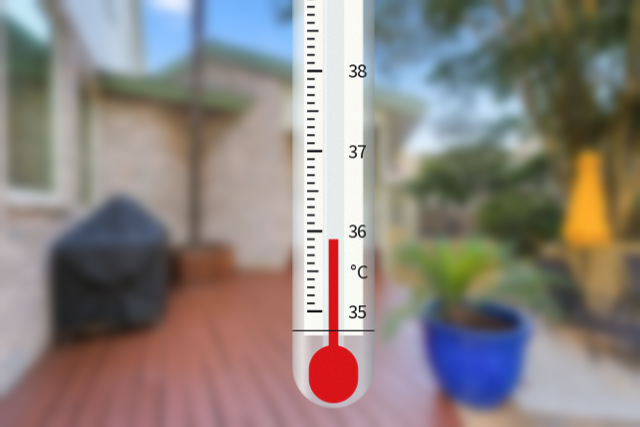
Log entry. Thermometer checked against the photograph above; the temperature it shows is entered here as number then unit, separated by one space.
35.9 °C
